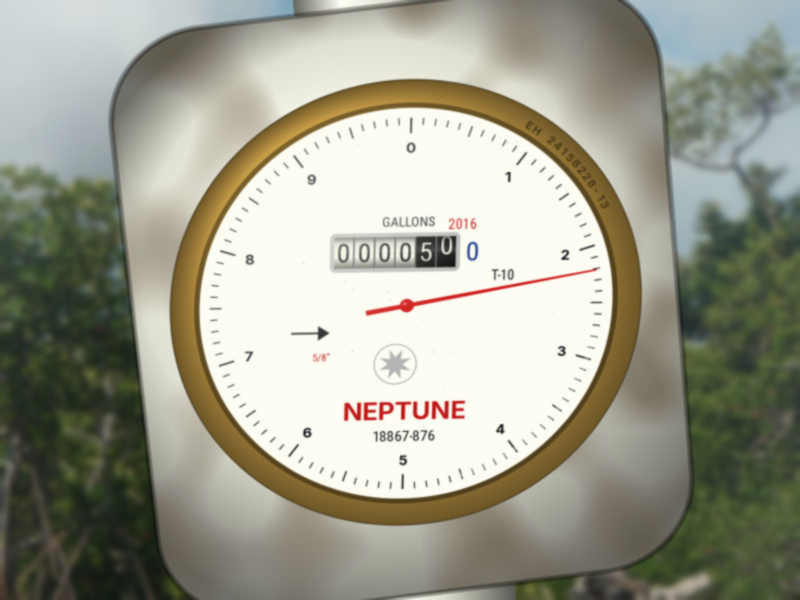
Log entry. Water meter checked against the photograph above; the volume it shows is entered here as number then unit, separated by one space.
502.2 gal
